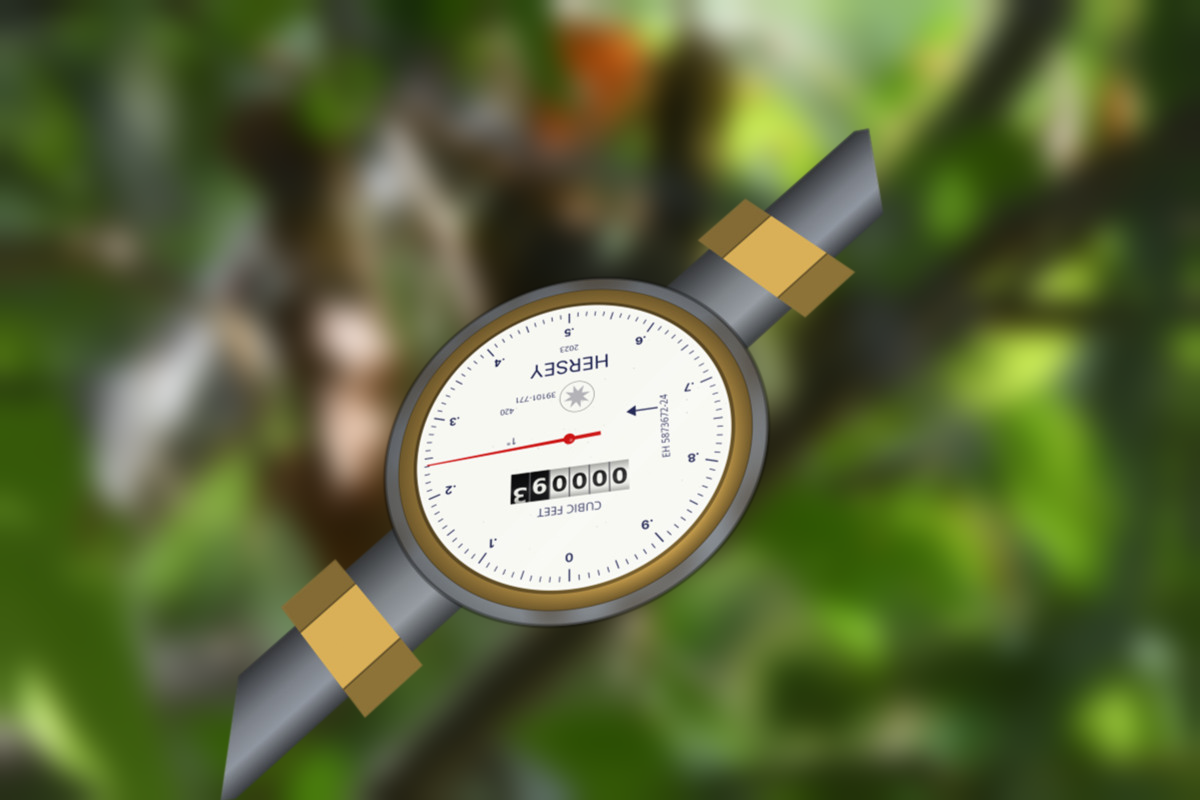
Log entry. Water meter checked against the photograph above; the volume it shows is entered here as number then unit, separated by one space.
93.24 ft³
